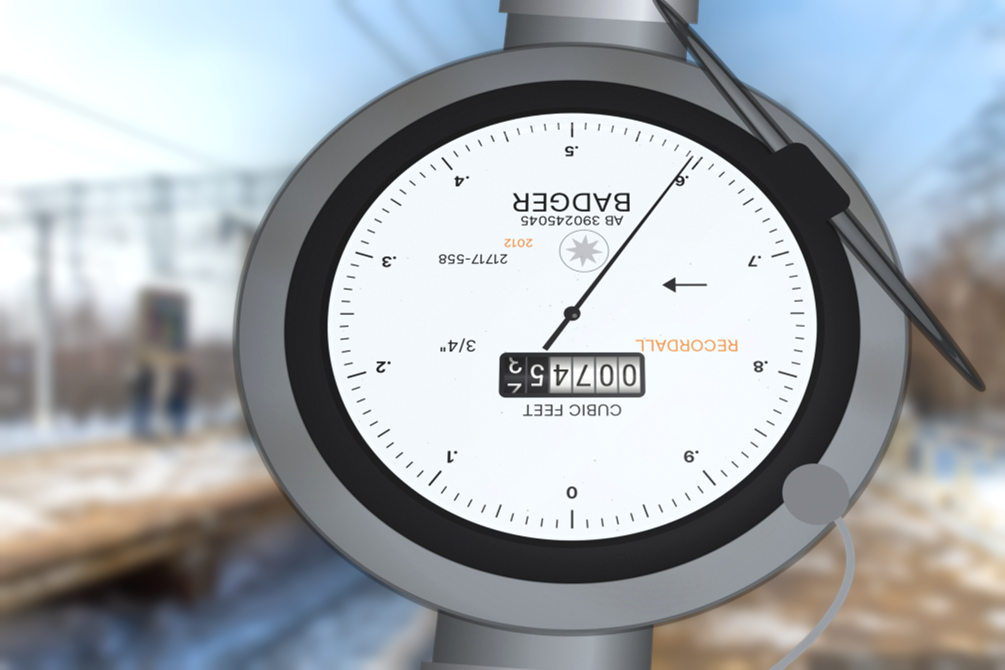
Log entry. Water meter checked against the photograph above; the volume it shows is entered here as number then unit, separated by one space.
7452.59 ft³
